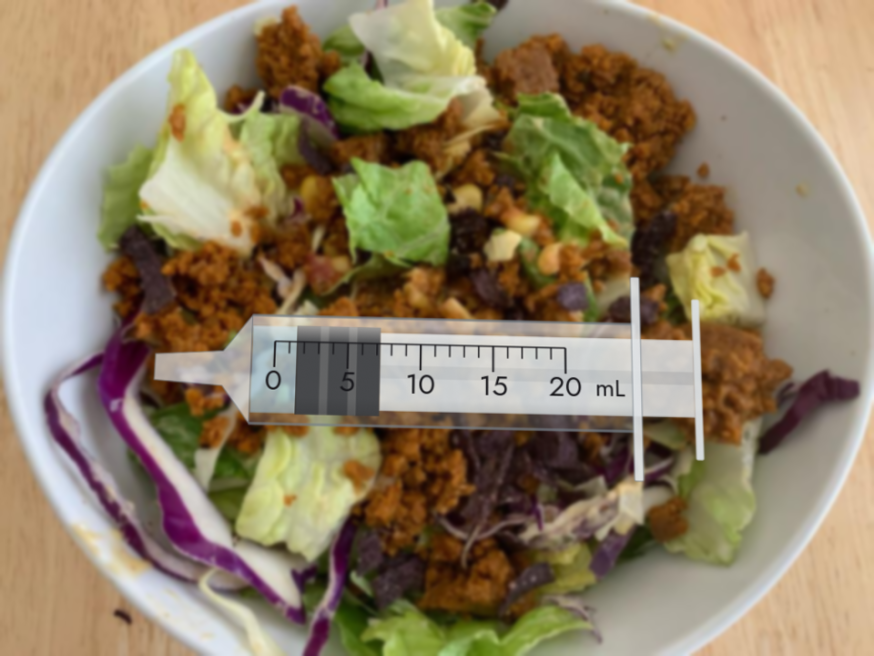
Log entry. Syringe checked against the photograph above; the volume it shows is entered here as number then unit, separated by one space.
1.5 mL
